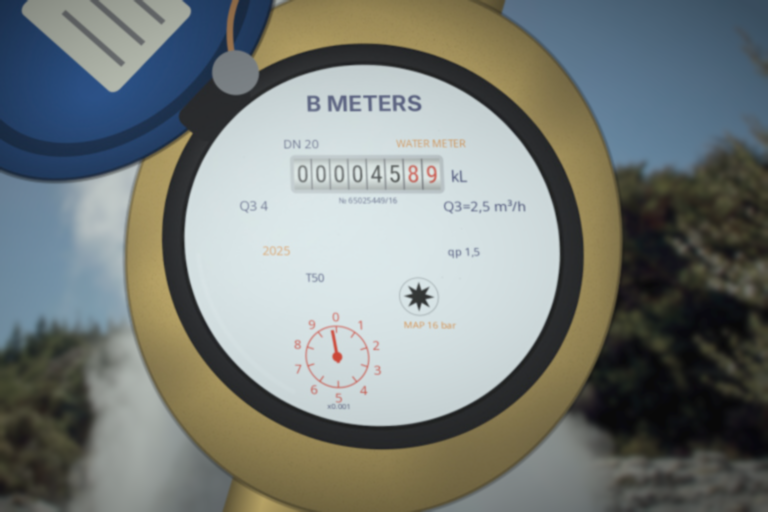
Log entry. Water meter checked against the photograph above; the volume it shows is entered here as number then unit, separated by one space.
45.889 kL
